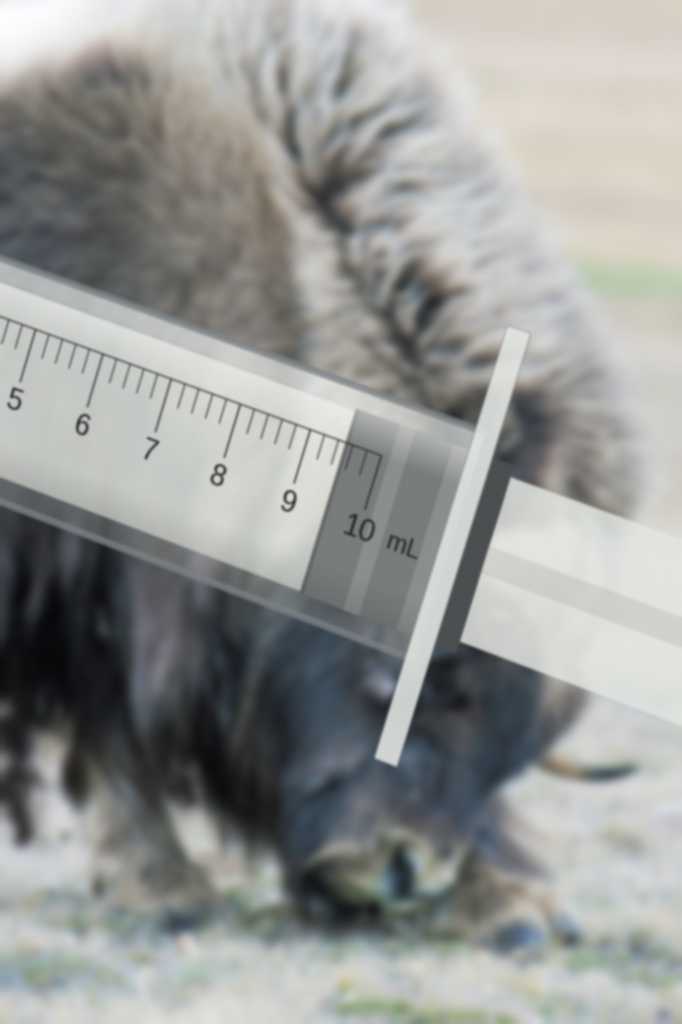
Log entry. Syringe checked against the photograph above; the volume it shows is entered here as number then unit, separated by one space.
9.5 mL
